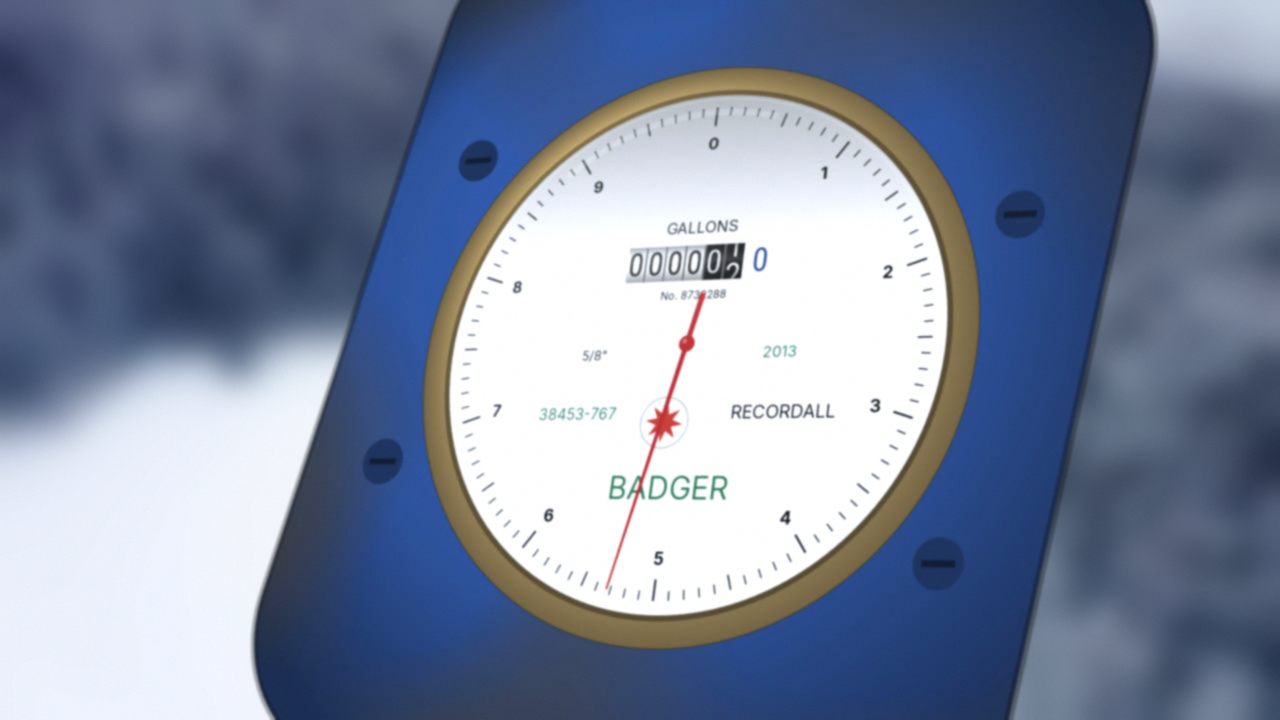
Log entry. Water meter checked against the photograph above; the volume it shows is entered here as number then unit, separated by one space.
15.3 gal
